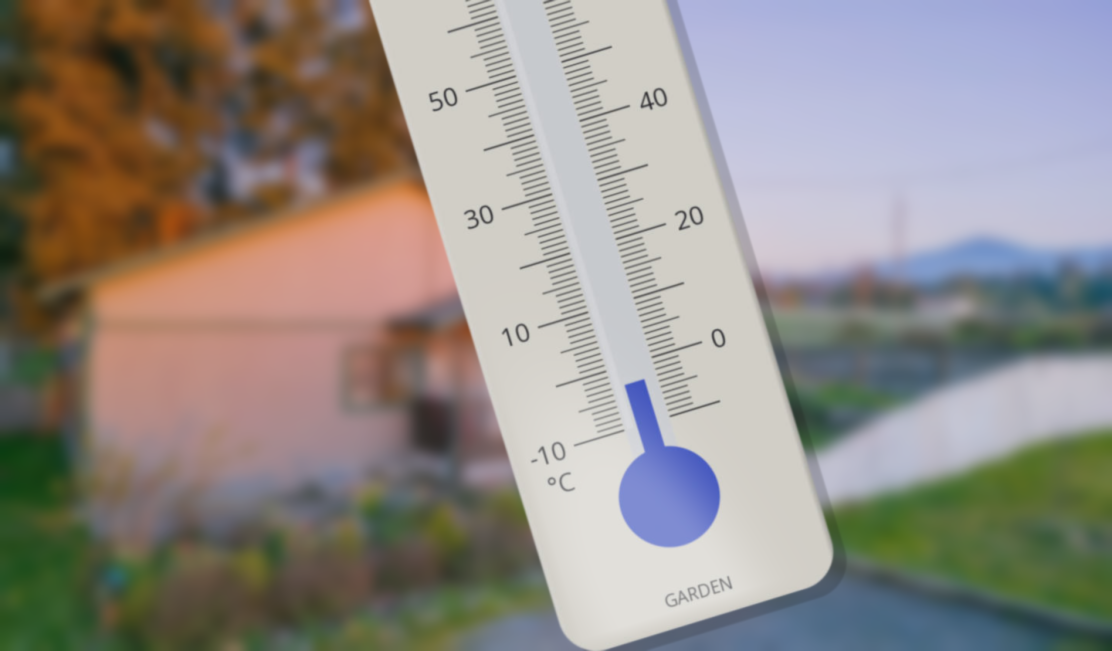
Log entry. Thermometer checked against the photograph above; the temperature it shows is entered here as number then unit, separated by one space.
-3 °C
